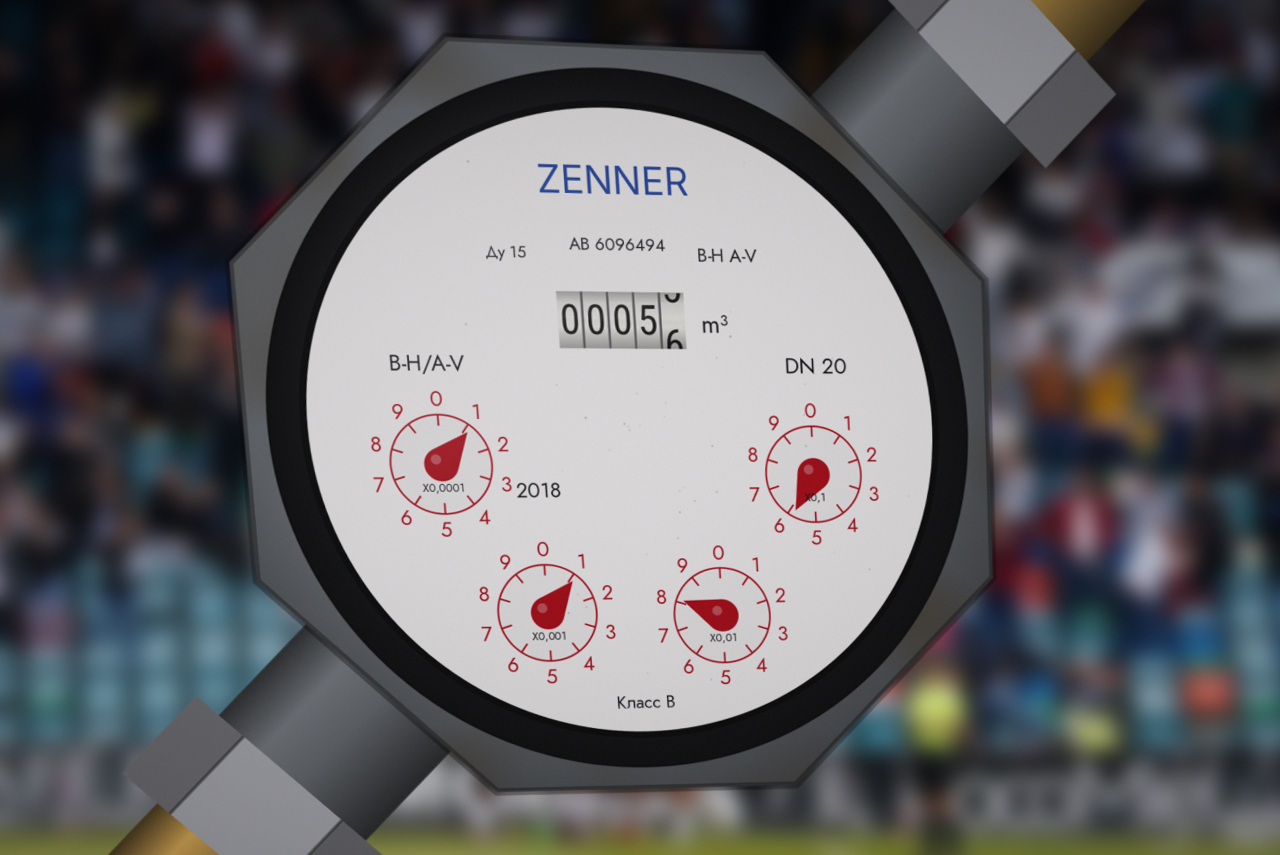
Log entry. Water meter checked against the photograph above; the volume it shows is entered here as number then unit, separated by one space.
55.5811 m³
